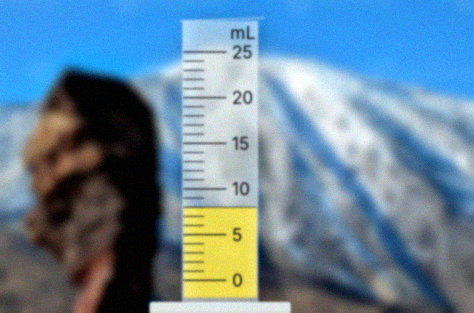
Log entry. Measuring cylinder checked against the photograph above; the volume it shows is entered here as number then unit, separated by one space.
8 mL
